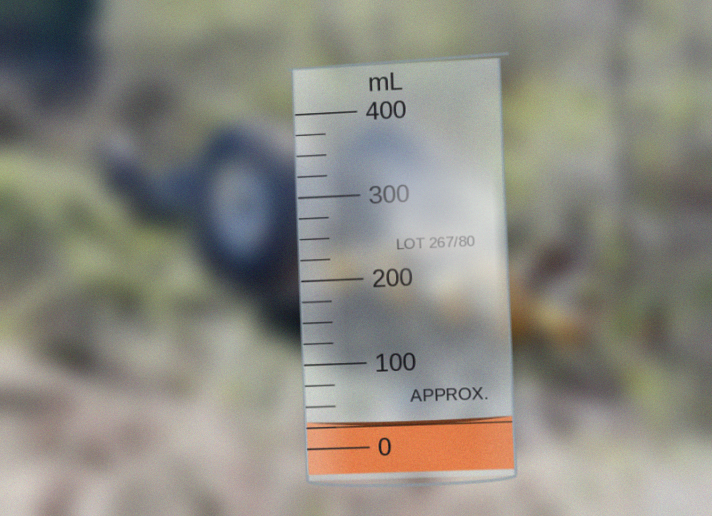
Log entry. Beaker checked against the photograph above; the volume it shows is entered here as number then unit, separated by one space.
25 mL
